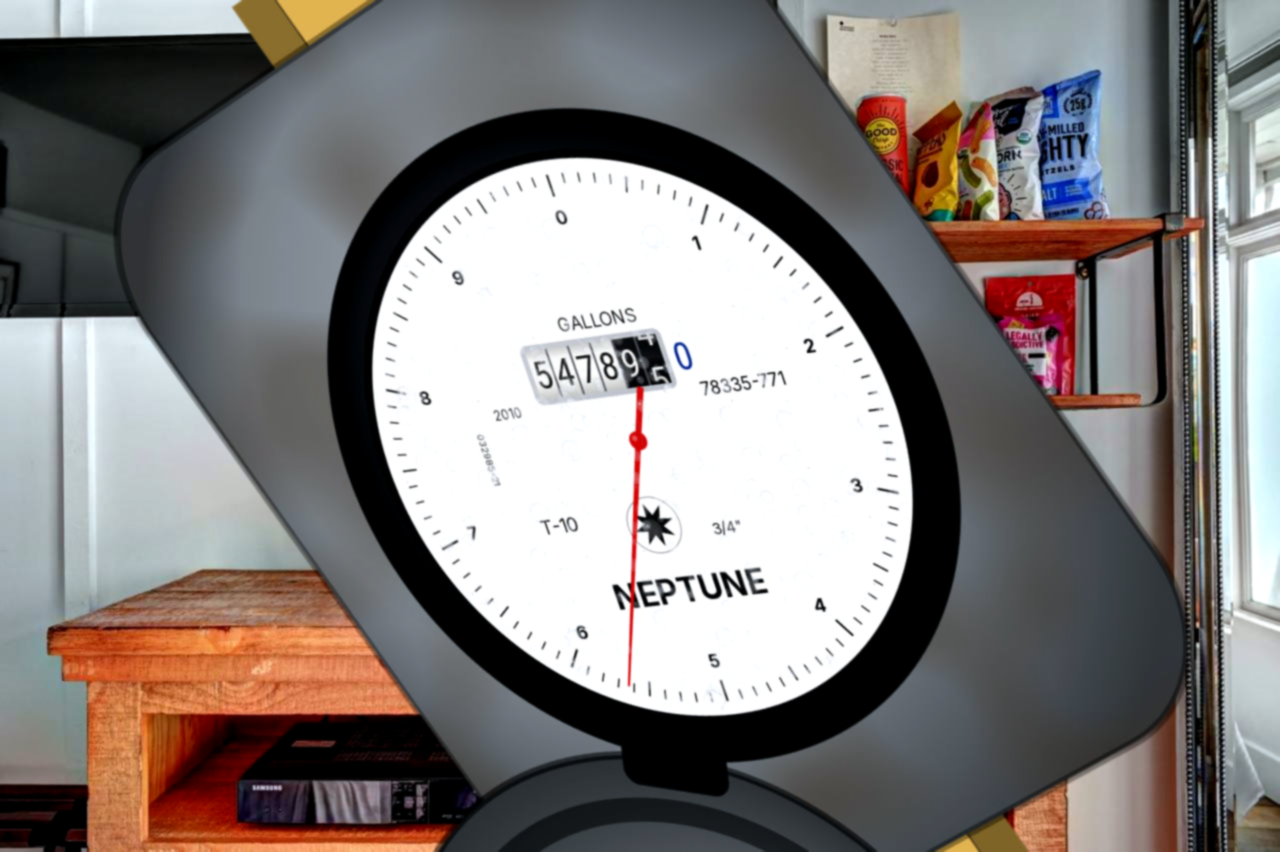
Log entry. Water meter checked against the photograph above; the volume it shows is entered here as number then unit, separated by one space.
5478945.6 gal
